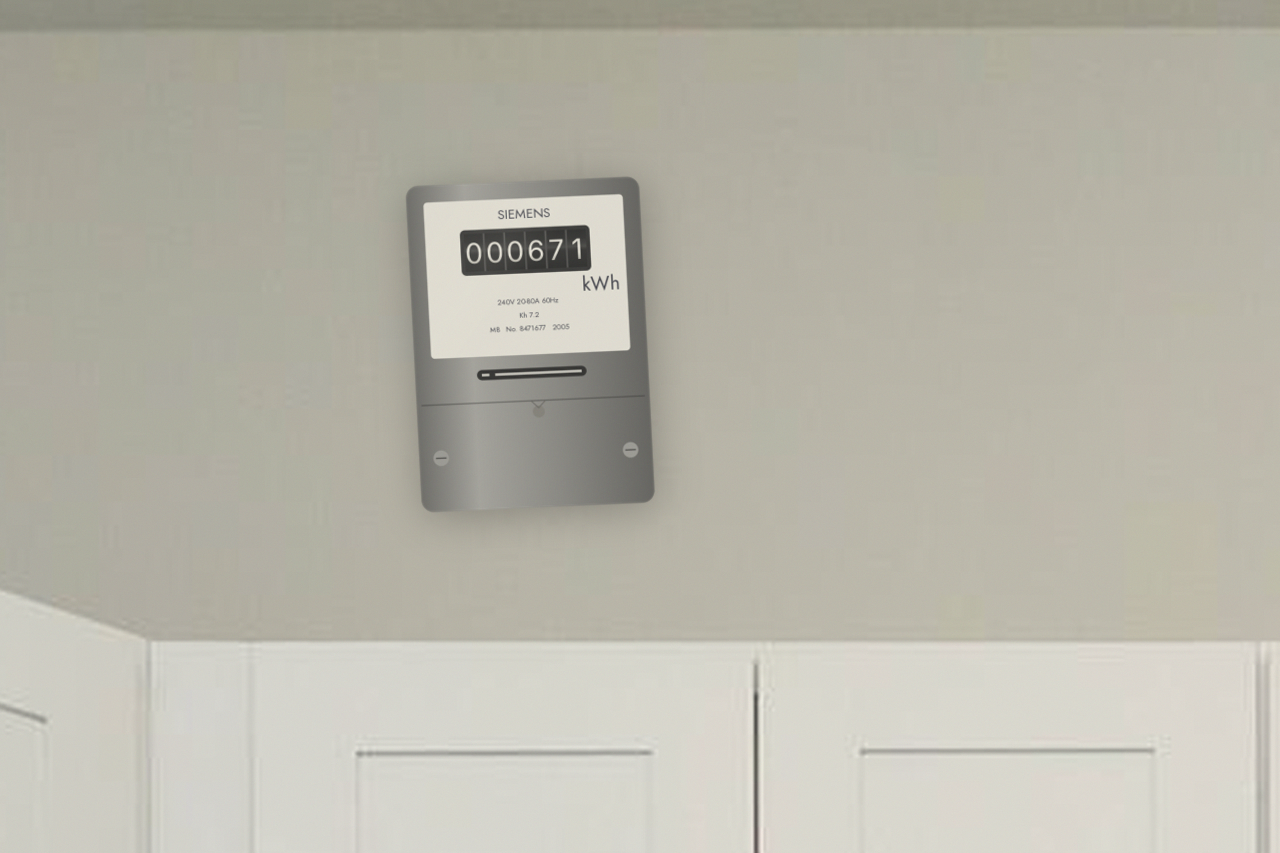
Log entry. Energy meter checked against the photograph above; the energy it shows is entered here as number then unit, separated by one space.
671 kWh
